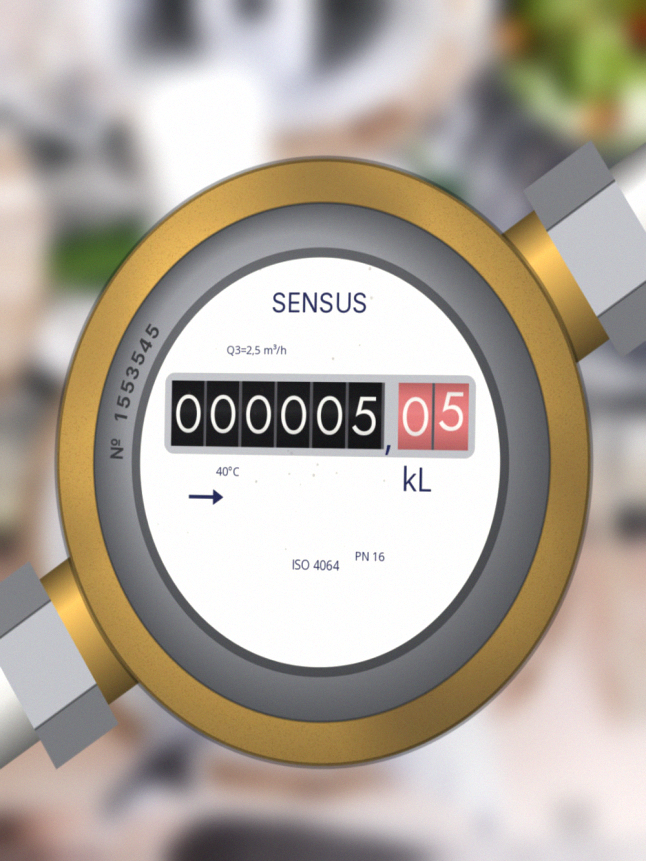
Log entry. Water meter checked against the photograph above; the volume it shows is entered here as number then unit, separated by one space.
5.05 kL
